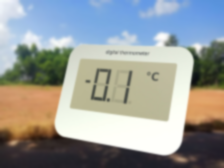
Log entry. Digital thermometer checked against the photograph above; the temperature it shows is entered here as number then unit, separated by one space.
-0.1 °C
